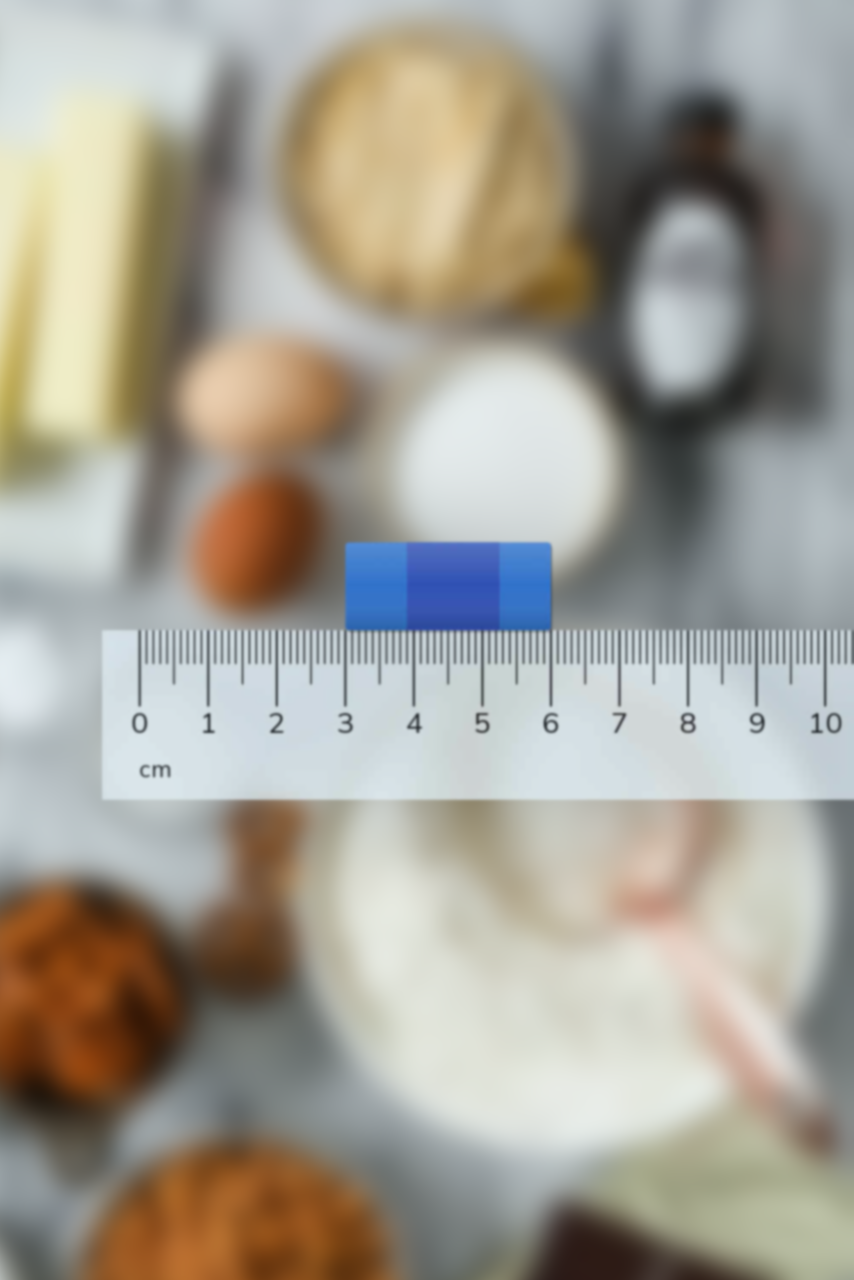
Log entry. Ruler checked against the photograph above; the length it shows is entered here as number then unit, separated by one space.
3 cm
